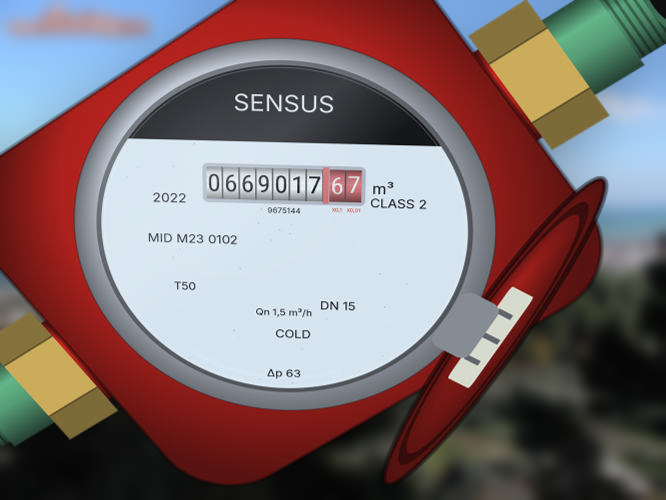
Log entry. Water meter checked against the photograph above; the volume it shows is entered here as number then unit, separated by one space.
669017.67 m³
